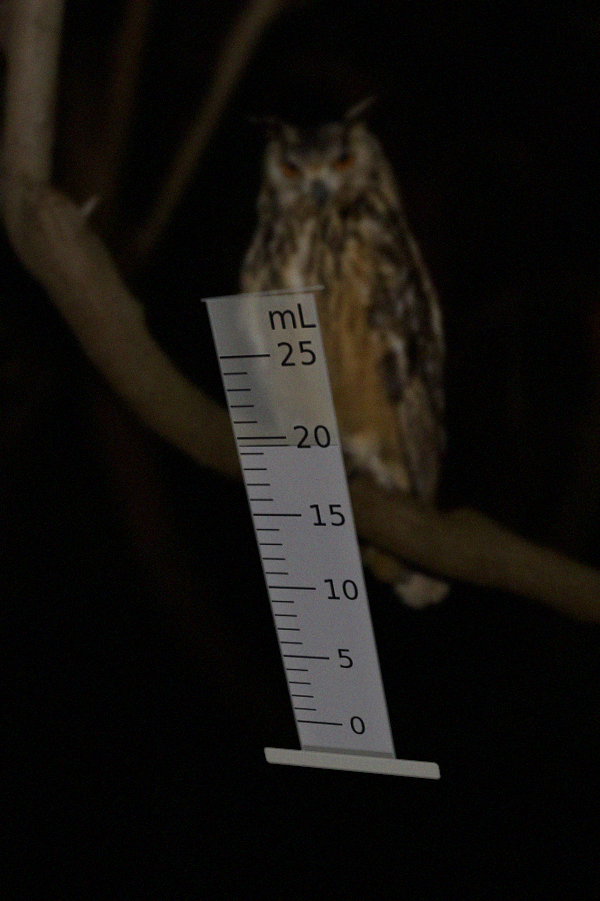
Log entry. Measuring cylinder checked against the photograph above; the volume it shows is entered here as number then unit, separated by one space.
19.5 mL
